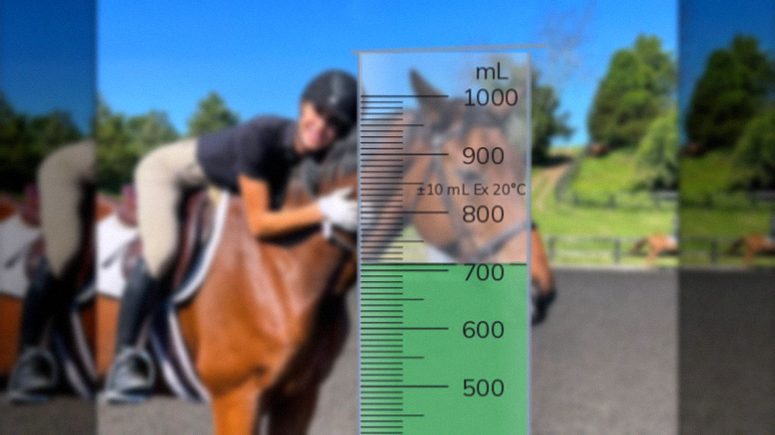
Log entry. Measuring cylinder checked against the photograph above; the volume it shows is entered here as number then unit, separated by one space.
710 mL
